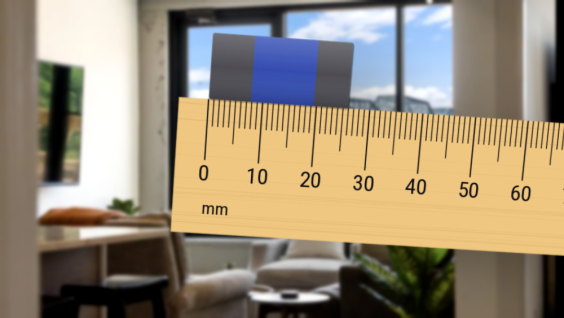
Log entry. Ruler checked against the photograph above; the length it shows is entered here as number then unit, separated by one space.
26 mm
